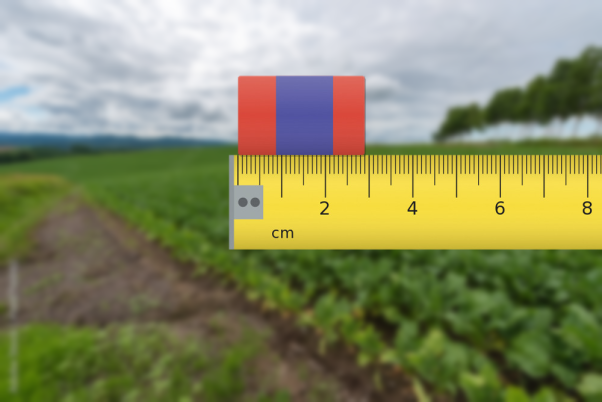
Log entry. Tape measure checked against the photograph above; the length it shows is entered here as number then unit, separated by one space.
2.9 cm
